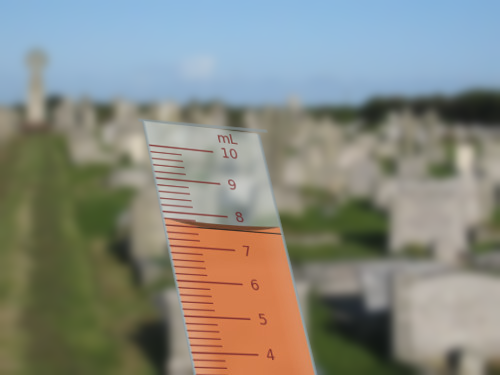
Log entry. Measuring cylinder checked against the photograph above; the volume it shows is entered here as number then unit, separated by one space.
7.6 mL
